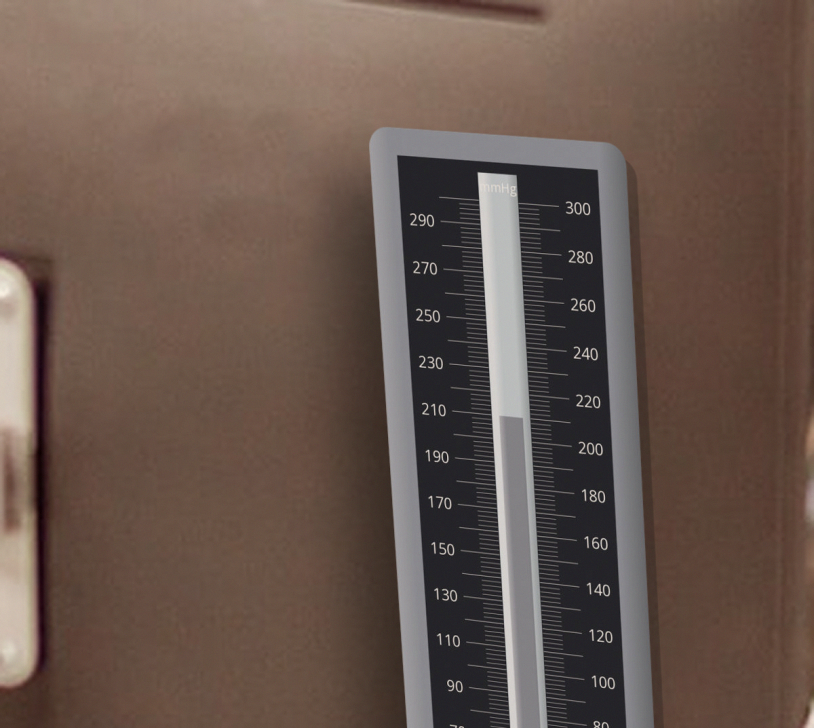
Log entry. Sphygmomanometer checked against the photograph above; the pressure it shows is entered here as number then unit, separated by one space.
210 mmHg
